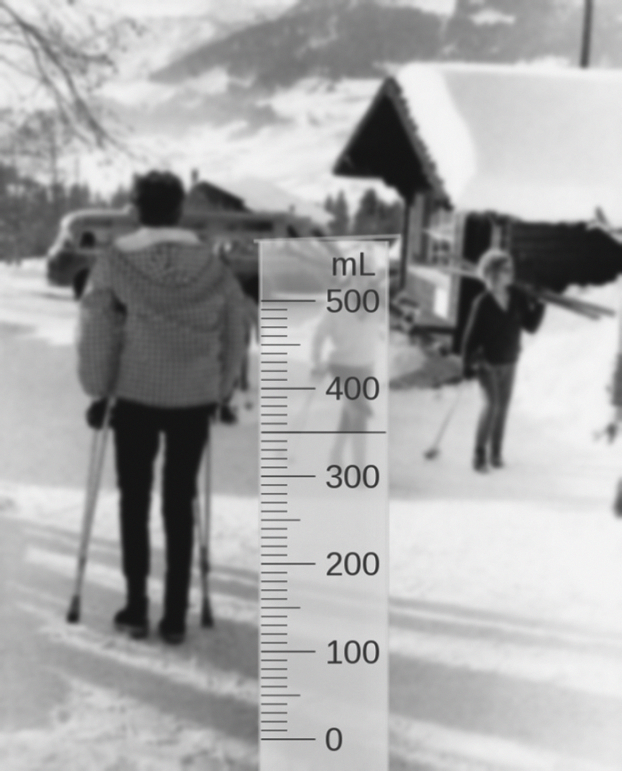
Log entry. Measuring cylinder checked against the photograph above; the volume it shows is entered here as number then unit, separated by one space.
350 mL
